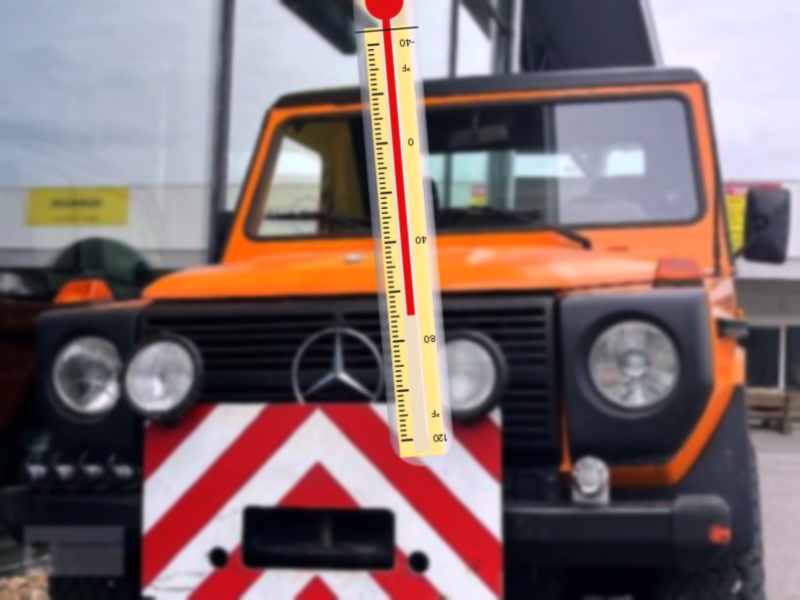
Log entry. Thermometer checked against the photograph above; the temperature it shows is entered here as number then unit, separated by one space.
70 °F
